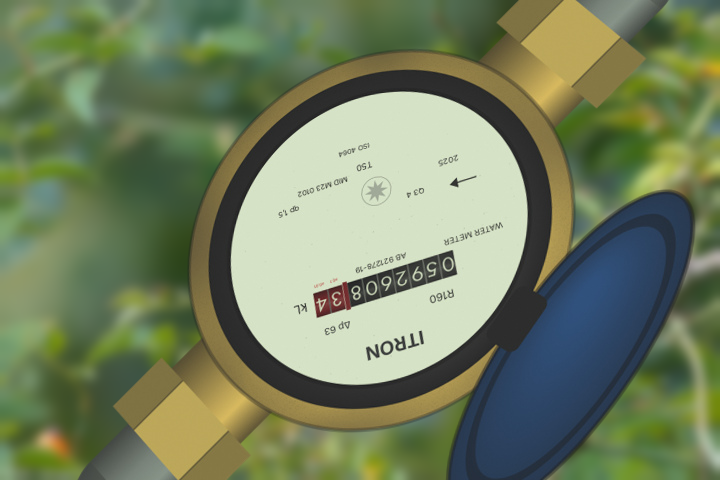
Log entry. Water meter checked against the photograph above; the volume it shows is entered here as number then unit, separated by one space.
592608.34 kL
